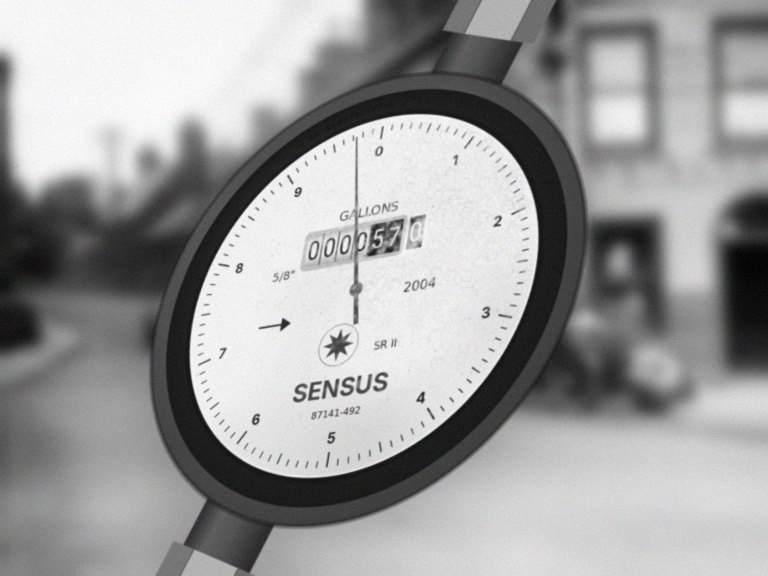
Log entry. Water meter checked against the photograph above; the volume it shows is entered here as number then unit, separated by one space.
569.7 gal
